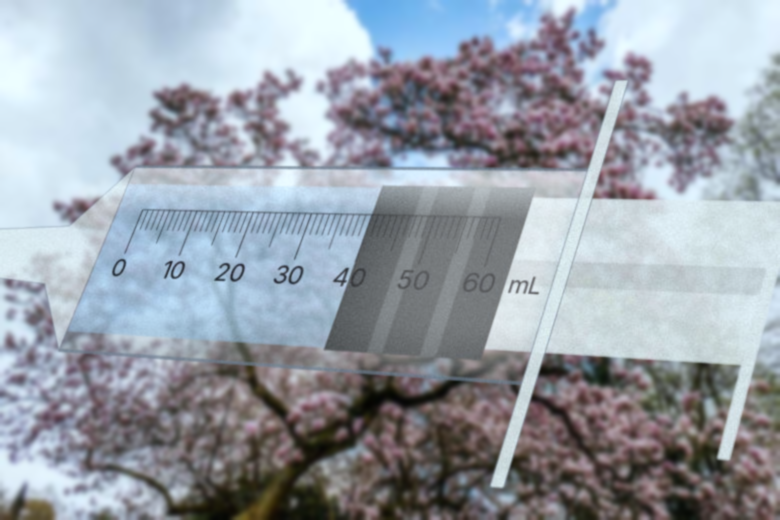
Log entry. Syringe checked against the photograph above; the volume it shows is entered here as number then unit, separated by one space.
40 mL
